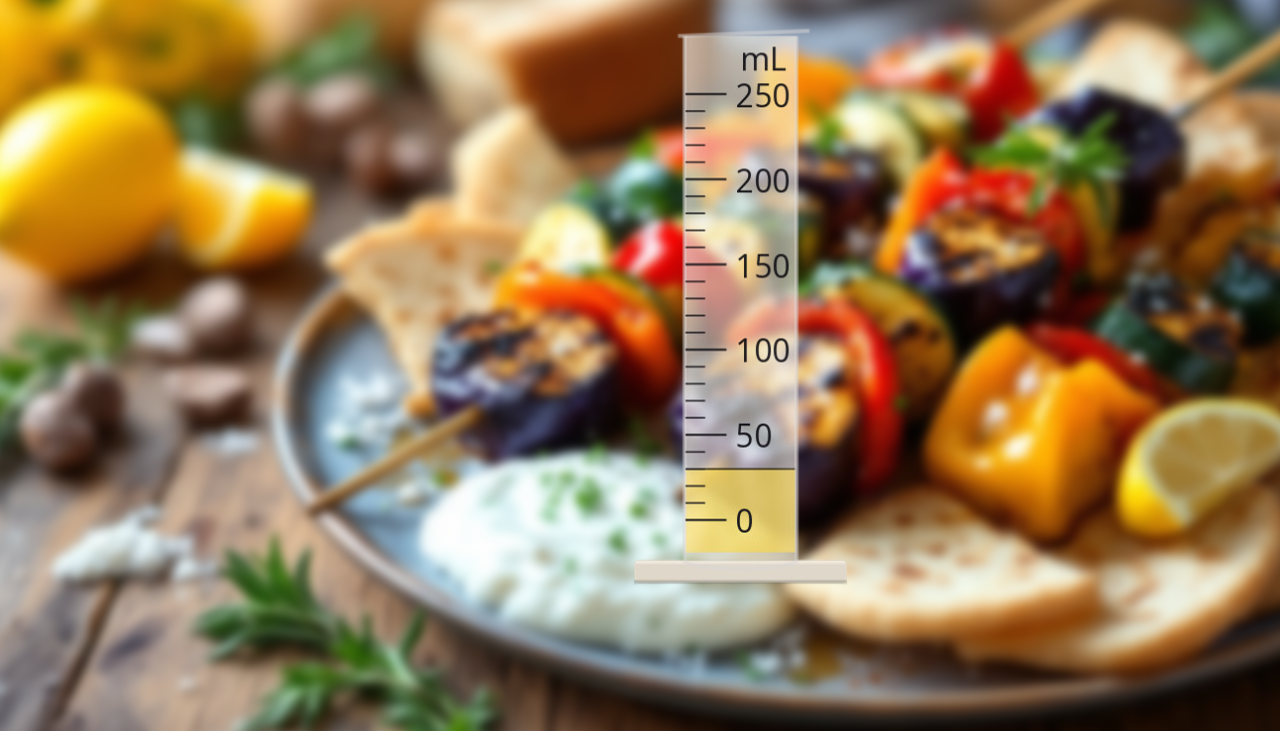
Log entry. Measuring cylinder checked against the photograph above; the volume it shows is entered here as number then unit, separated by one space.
30 mL
